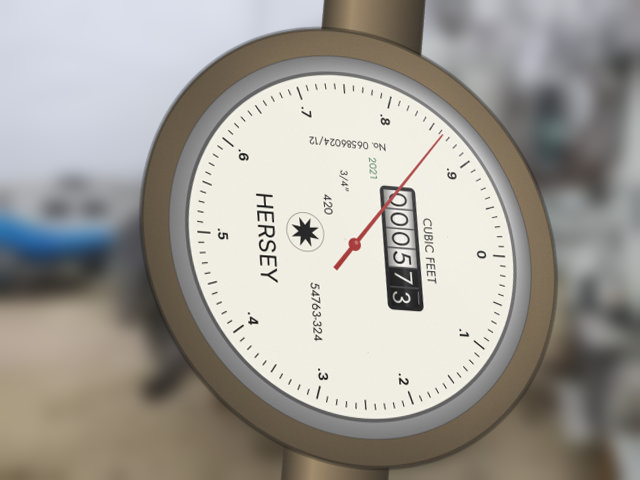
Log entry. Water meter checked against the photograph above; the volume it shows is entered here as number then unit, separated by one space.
572.86 ft³
